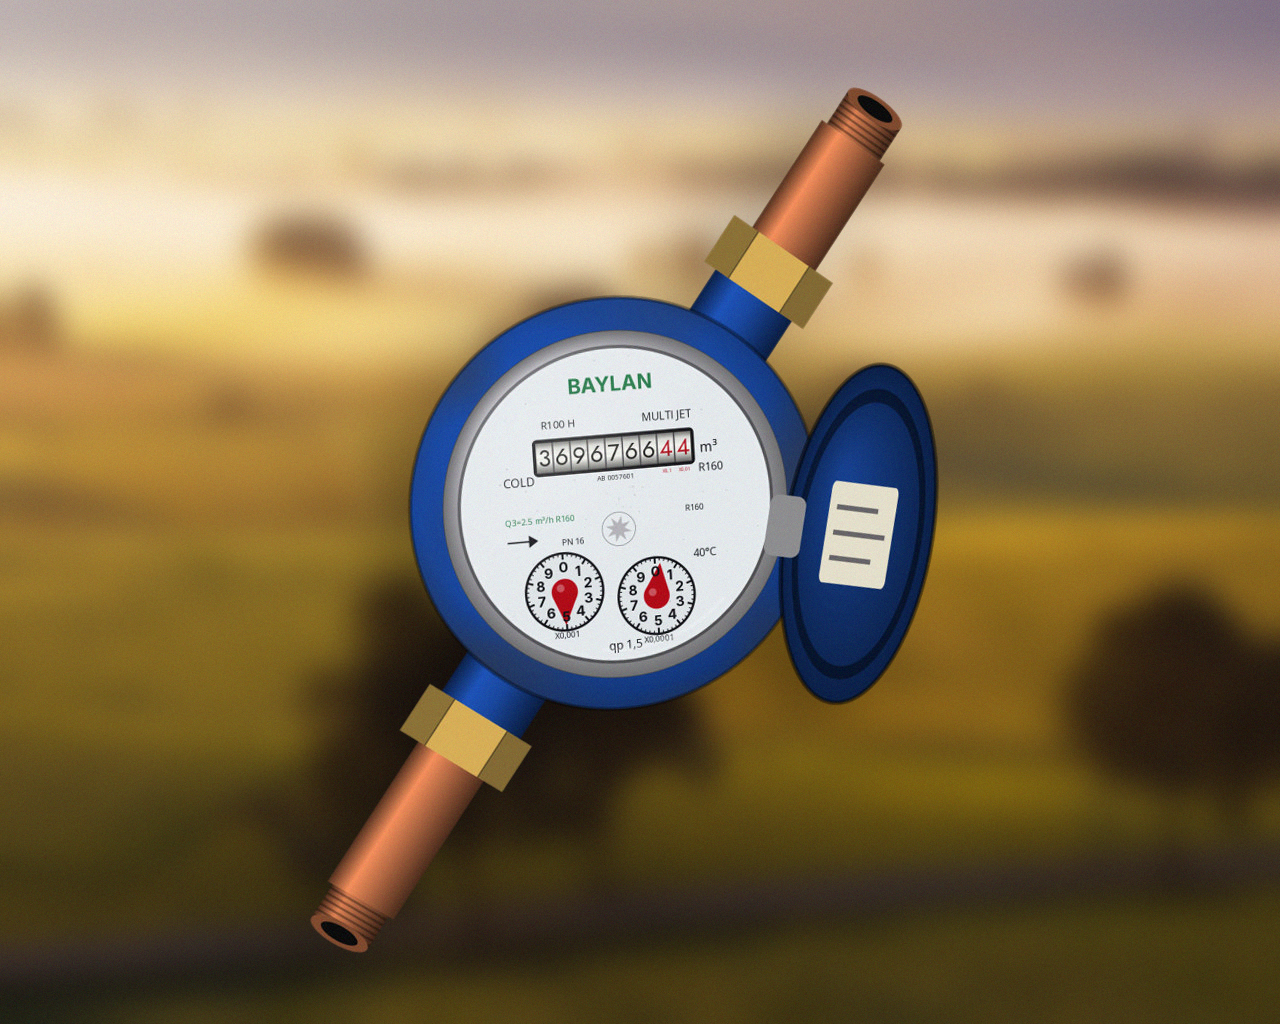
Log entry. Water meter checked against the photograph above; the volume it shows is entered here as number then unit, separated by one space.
3696766.4450 m³
